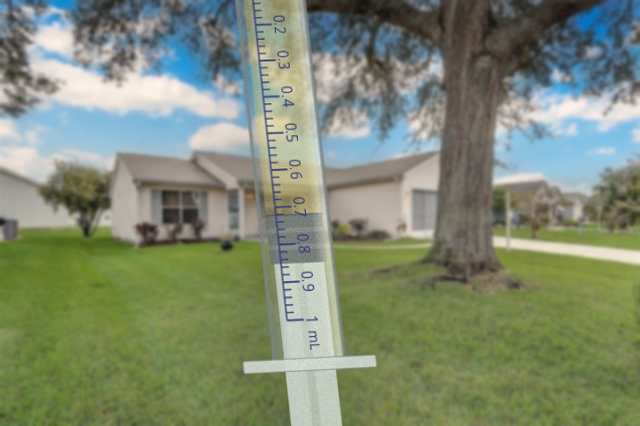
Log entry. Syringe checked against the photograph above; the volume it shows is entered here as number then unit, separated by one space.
0.72 mL
